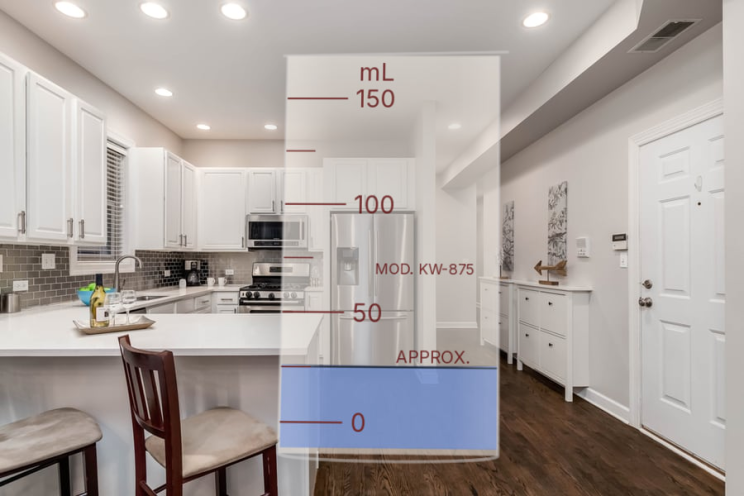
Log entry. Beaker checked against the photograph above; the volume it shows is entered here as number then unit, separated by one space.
25 mL
